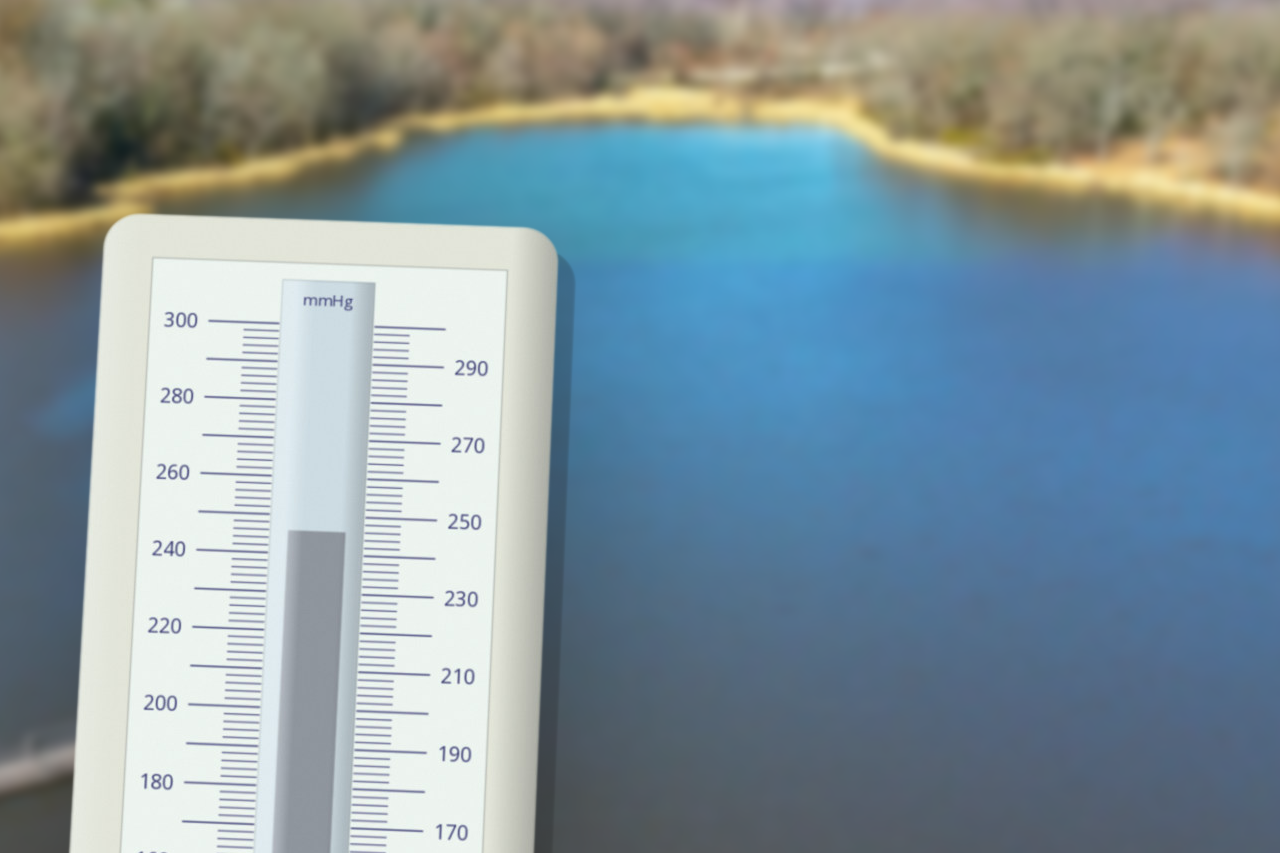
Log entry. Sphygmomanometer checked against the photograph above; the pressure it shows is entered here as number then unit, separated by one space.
246 mmHg
